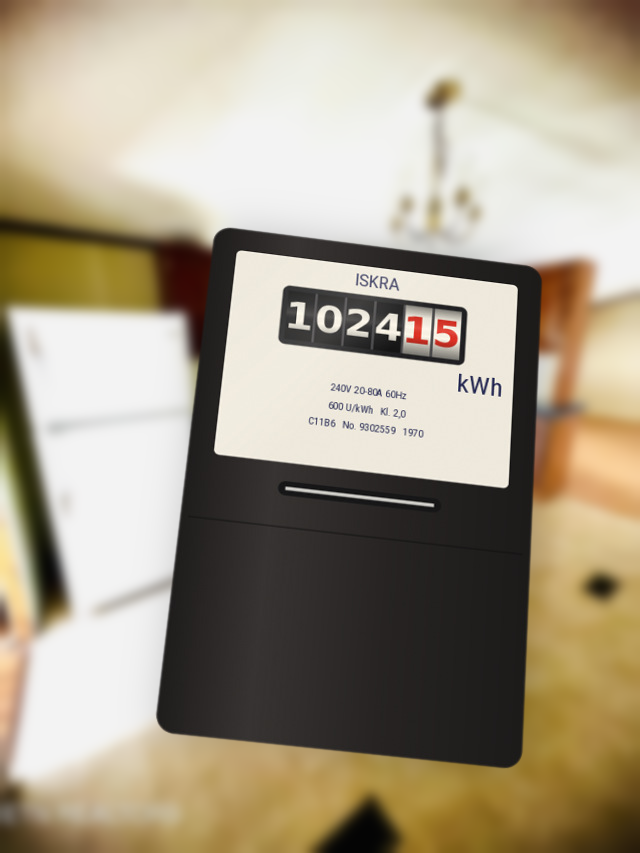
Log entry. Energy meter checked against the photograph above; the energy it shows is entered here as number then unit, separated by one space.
1024.15 kWh
